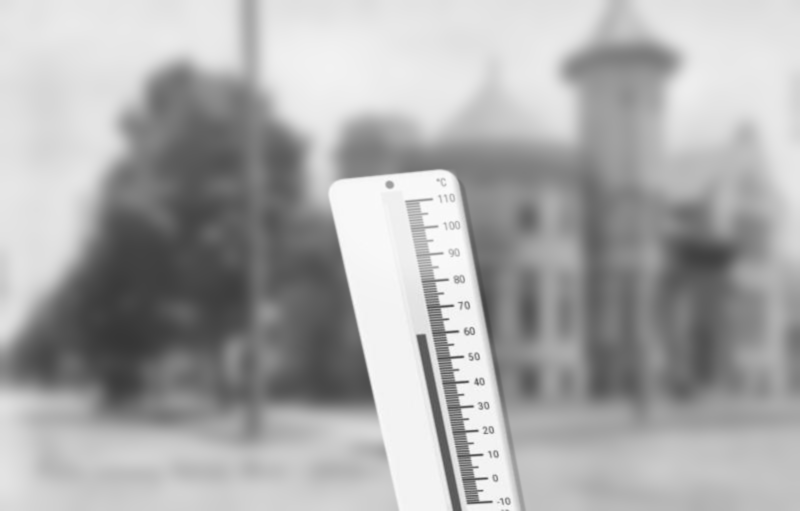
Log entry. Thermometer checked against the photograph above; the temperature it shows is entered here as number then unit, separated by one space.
60 °C
